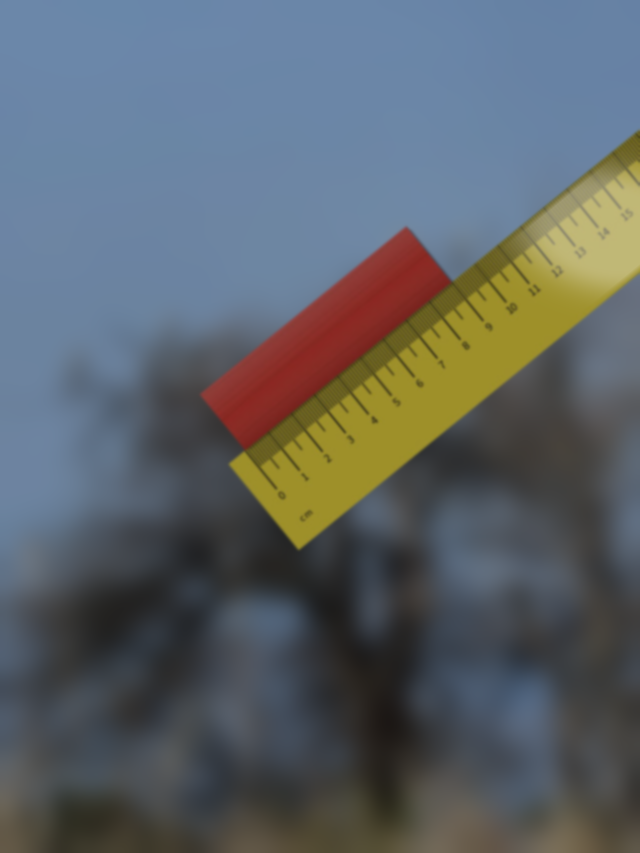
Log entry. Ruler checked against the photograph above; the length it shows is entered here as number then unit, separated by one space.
9 cm
